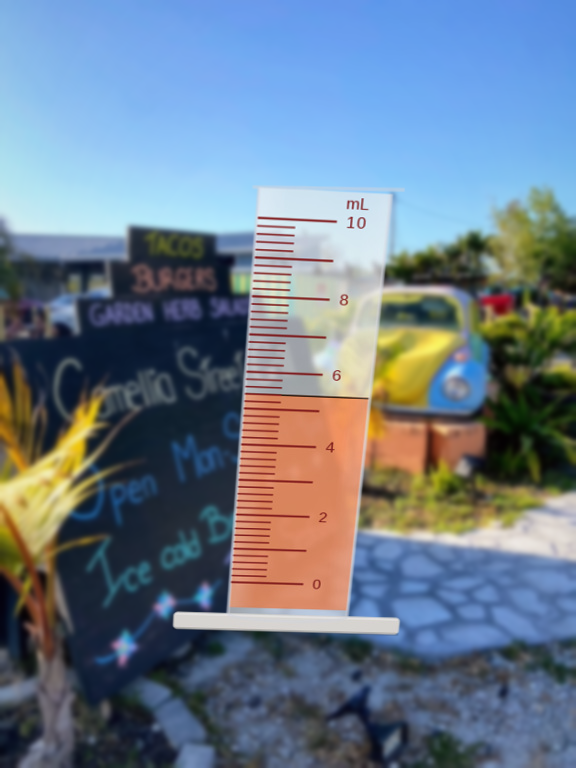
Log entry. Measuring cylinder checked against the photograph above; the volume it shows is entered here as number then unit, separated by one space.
5.4 mL
